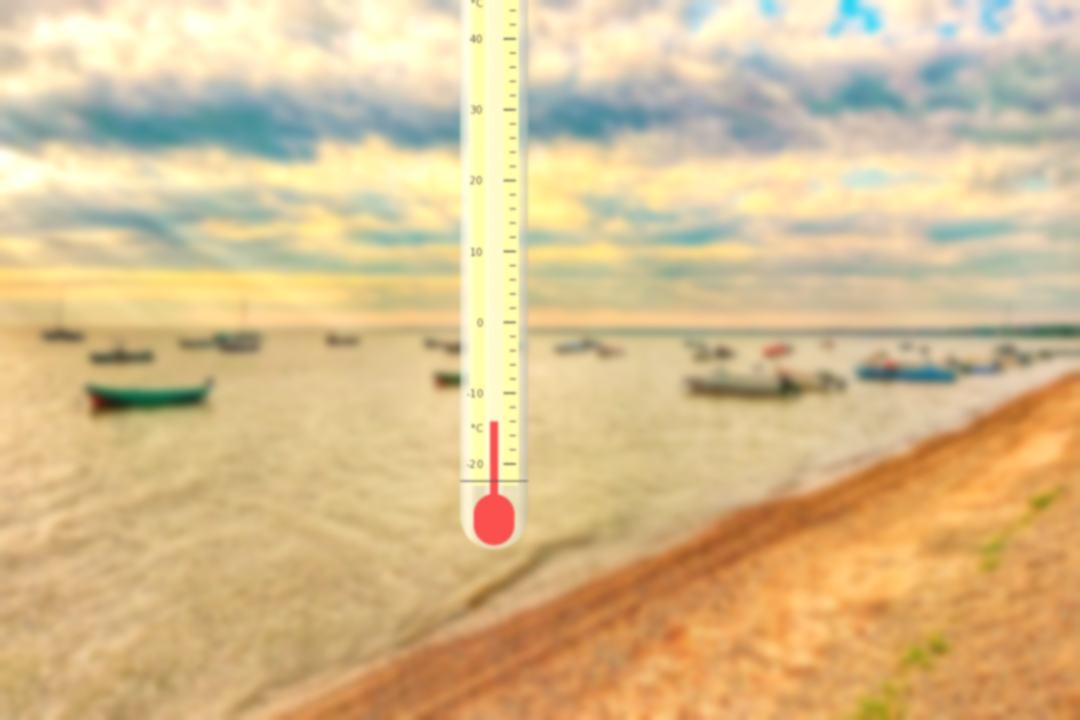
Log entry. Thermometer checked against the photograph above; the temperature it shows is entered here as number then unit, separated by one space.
-14 °C
